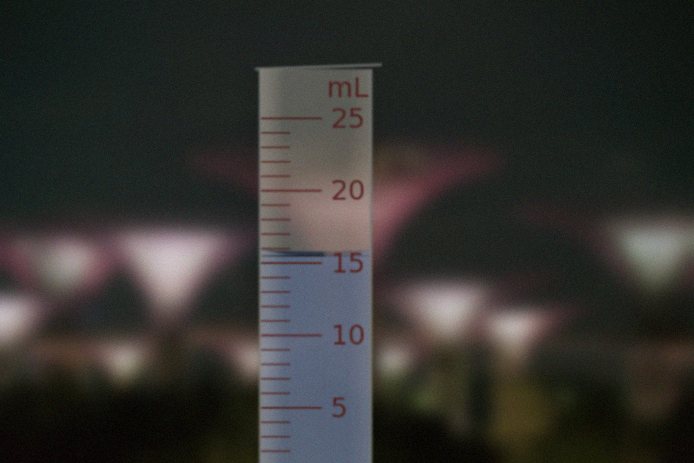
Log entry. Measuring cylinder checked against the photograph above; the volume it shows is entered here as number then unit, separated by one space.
15.5 mL
